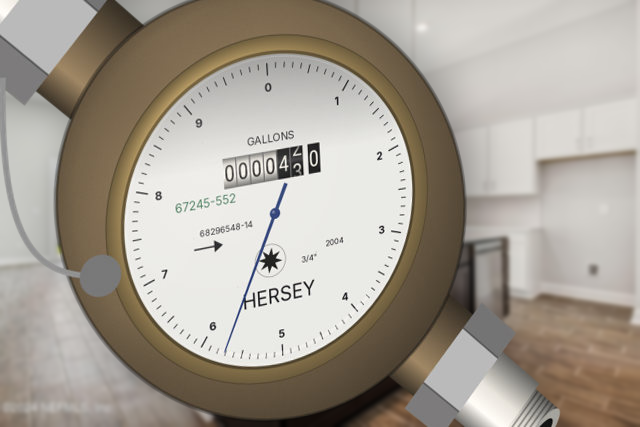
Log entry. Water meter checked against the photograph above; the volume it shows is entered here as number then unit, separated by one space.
425.7 gal
